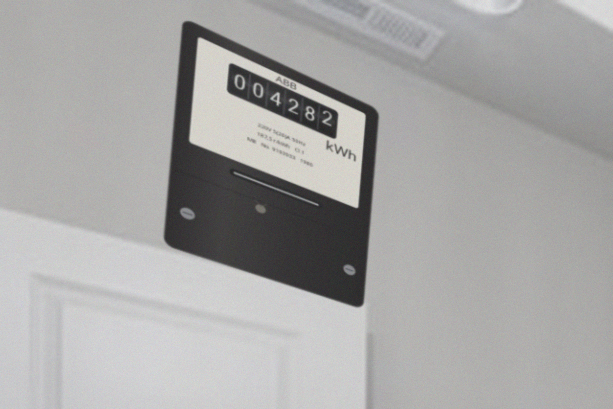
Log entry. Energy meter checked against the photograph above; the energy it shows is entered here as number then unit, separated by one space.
4282 kWh
